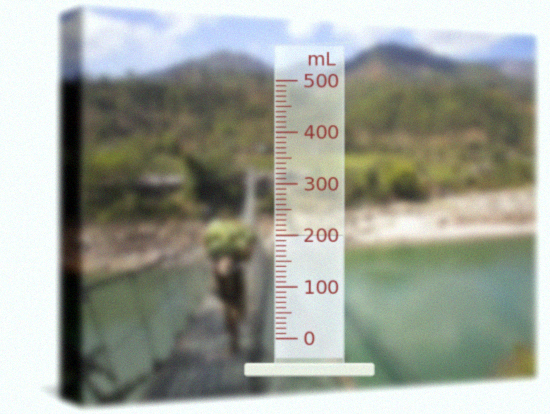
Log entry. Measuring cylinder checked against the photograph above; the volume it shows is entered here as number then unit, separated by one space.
200 mL
